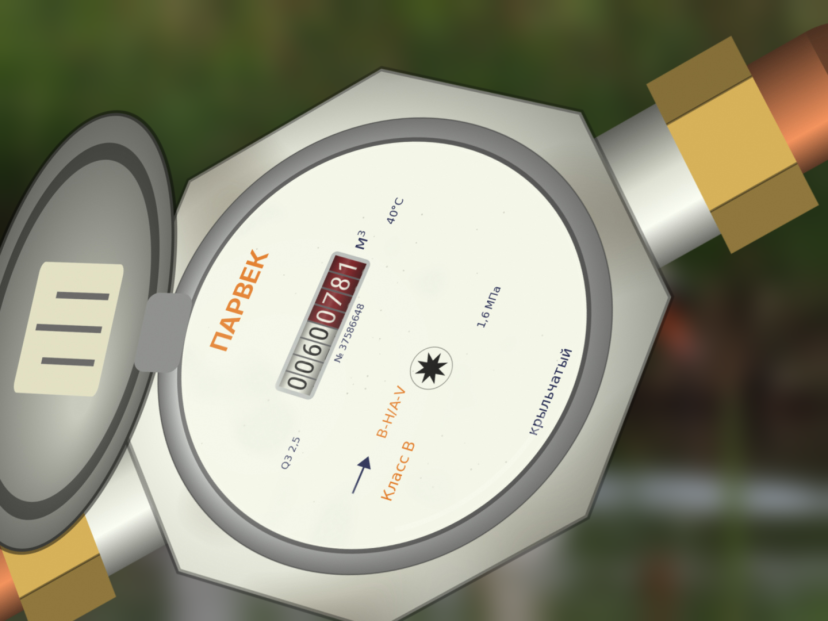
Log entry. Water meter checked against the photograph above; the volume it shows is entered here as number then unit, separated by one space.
60.0781 m³
